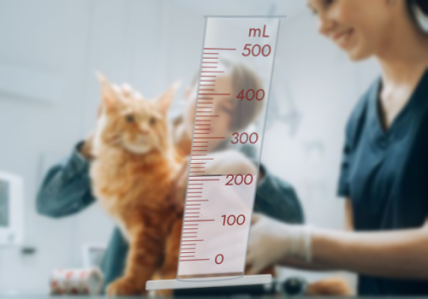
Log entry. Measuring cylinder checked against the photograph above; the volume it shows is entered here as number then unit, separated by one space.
210 mL
